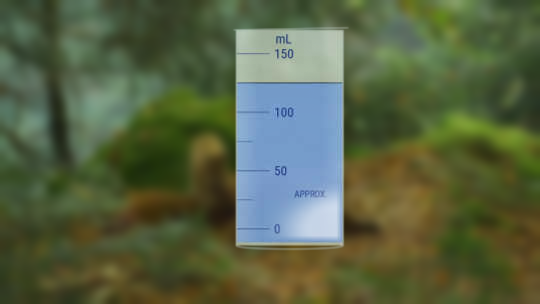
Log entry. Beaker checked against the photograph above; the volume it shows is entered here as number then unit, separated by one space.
125 mL
